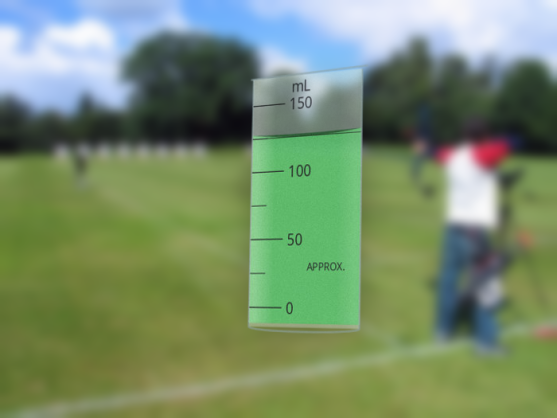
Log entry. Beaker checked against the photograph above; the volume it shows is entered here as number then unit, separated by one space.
125 mL
